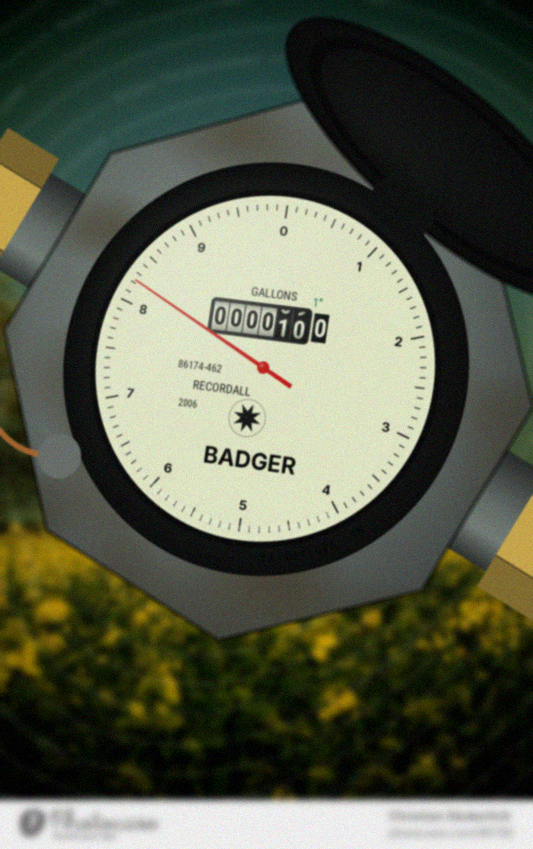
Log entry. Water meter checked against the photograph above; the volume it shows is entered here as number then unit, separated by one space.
98.2 gal
